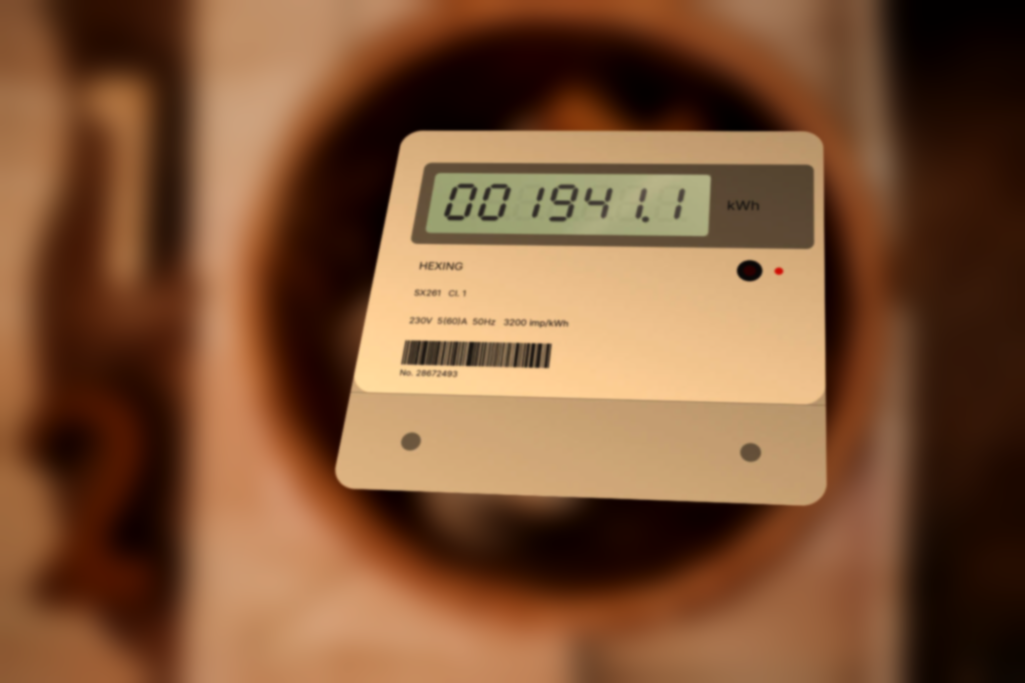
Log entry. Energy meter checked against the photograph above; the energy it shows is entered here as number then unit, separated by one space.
1941.1 kWh
